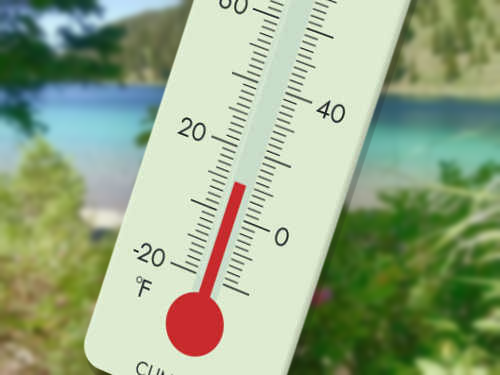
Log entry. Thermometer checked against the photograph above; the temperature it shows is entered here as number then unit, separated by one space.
10 °F
